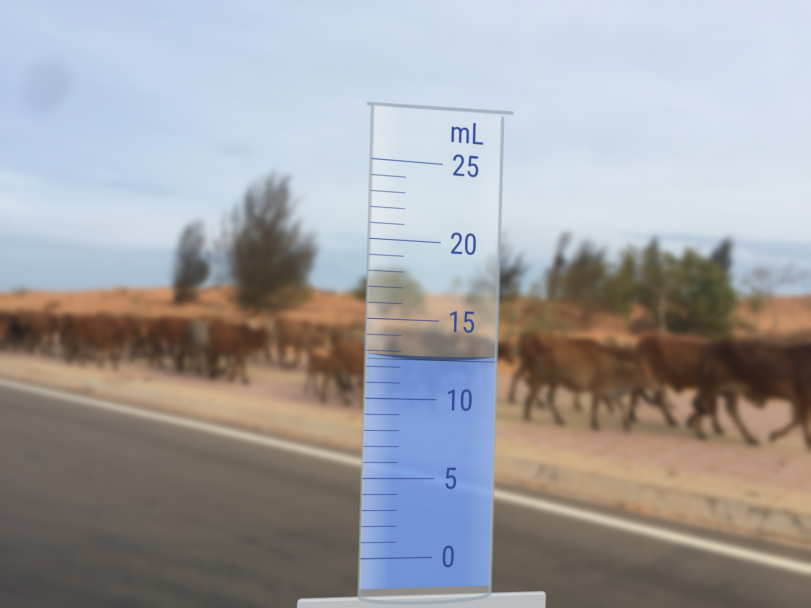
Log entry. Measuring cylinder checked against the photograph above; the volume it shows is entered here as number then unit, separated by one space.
12.5 mL
